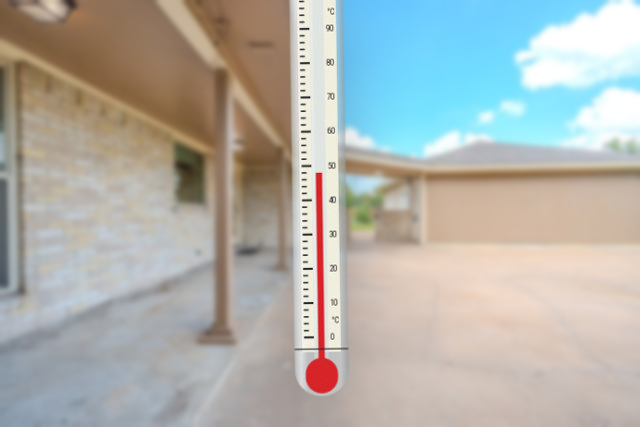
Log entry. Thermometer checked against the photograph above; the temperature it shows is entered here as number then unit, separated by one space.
48 °C
